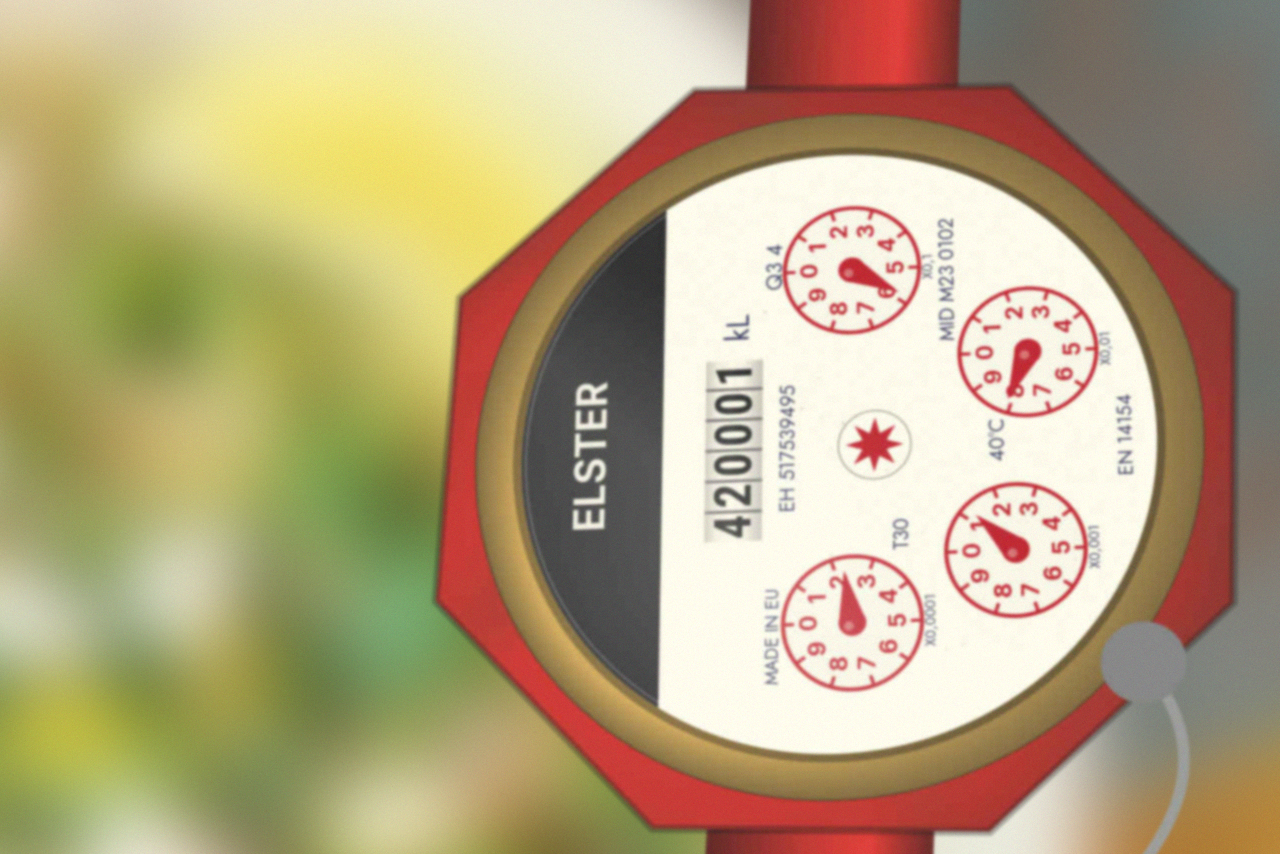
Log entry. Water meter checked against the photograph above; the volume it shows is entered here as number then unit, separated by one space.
420001.5812 kL
